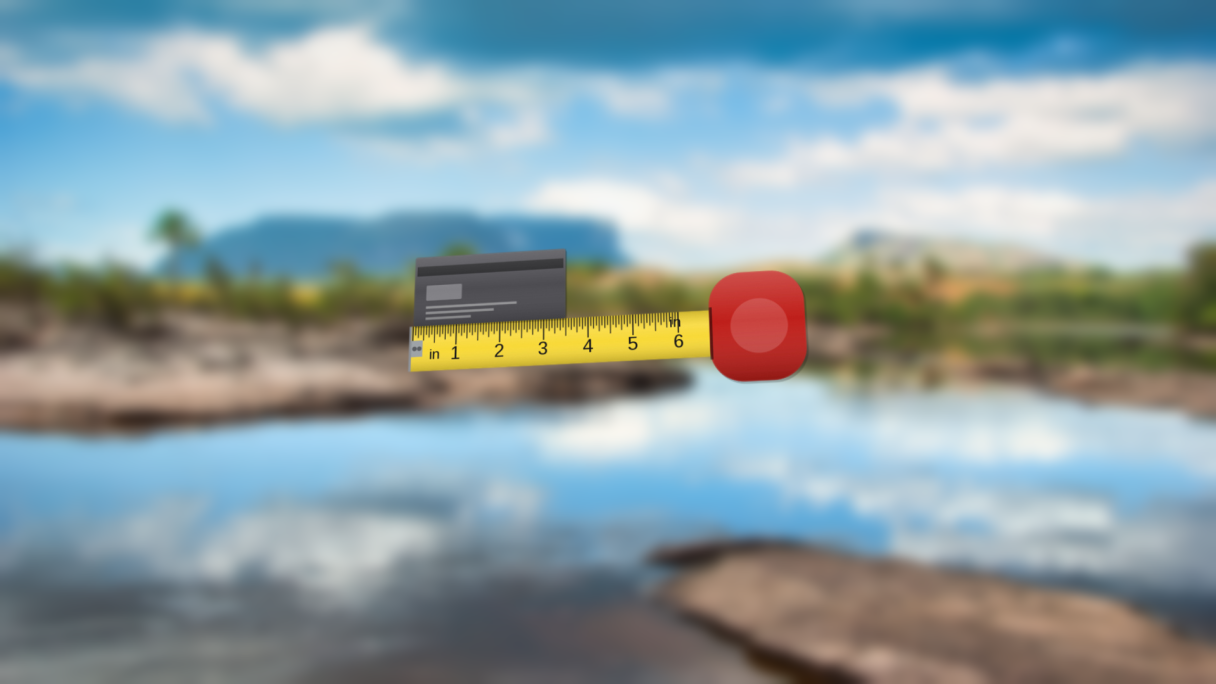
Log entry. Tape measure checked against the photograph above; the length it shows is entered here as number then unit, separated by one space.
3.5 in
